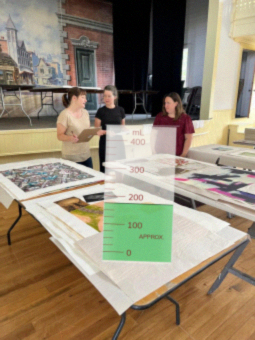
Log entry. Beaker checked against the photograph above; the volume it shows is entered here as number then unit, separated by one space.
175 mL
